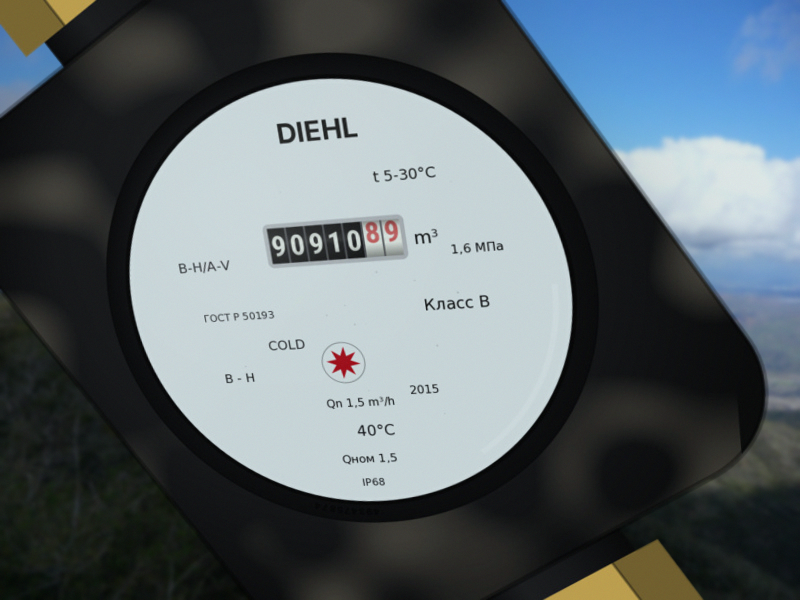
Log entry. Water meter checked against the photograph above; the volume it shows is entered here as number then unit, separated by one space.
90910.89 m³
